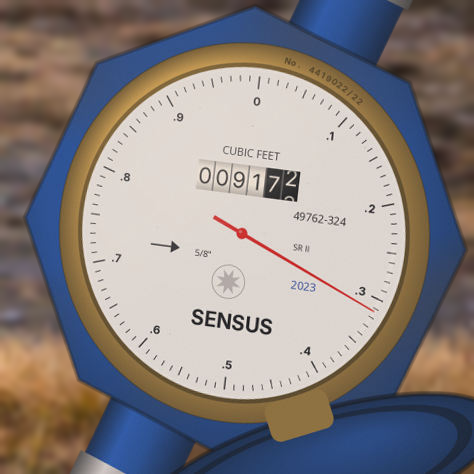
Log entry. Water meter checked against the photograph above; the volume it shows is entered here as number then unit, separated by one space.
9172.31 ft³
